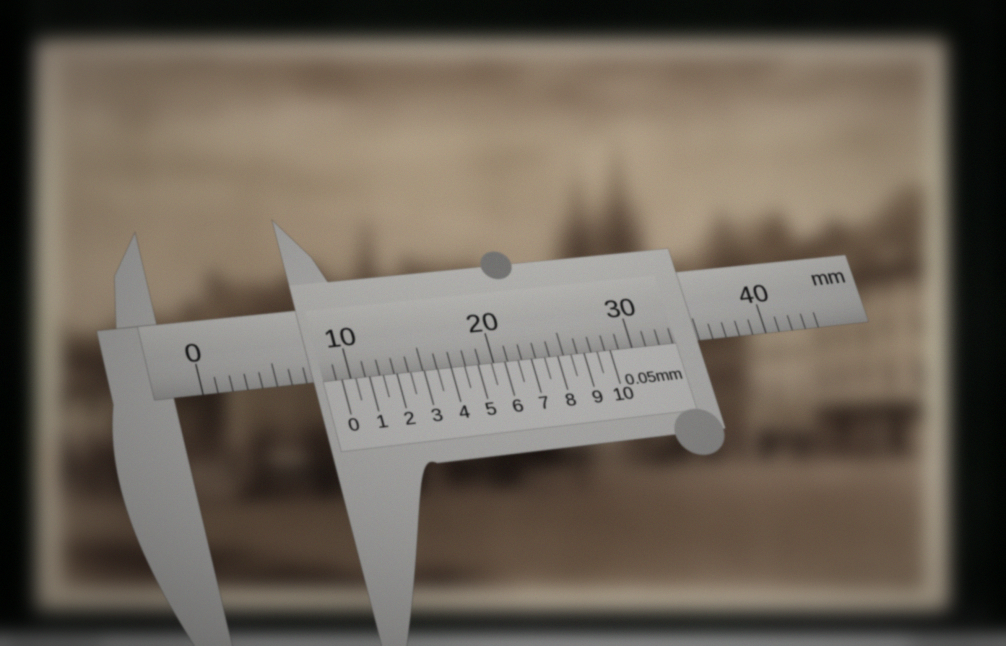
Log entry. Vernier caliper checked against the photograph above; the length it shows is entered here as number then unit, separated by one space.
9.4 mm
